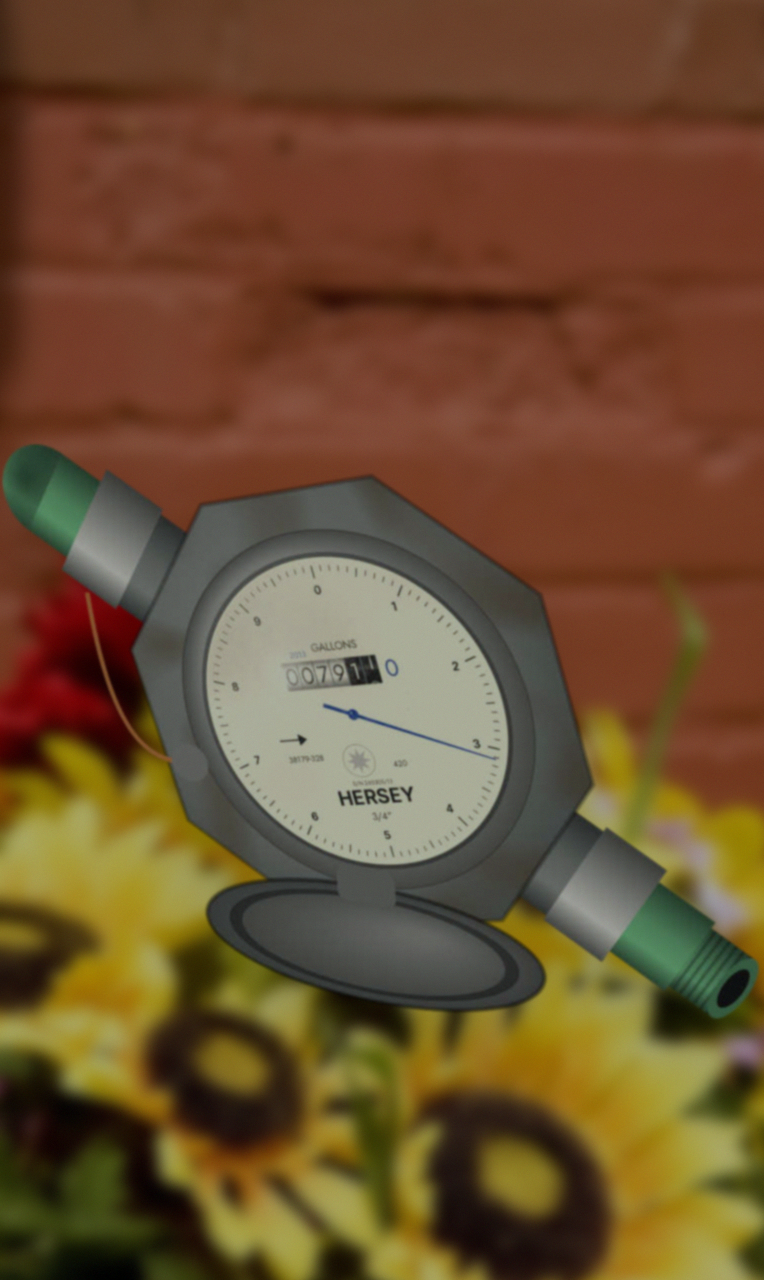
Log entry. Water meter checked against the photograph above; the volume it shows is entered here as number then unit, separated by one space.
79113.1 gal
